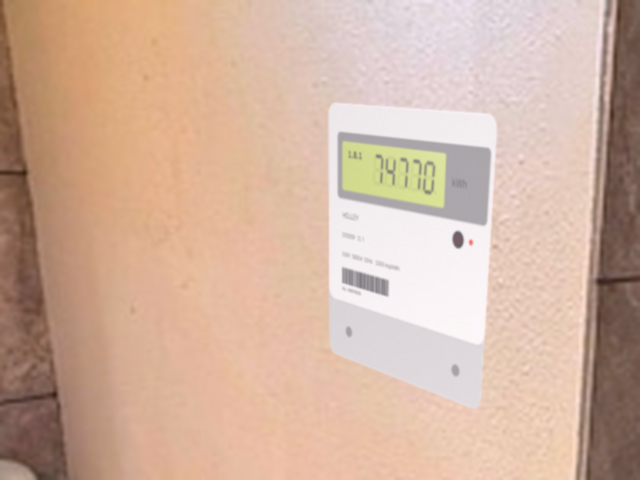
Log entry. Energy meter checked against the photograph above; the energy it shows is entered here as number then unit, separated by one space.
74770 kWh
